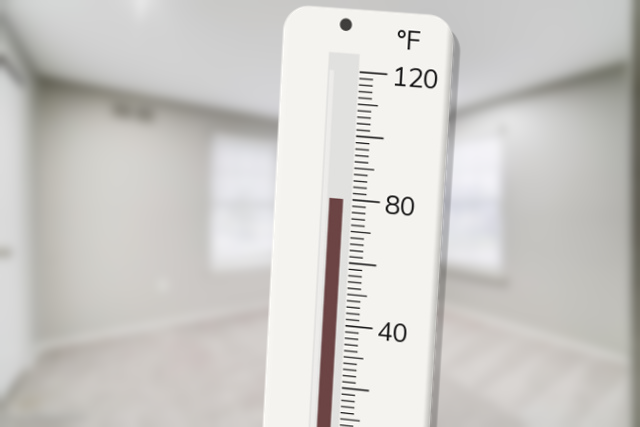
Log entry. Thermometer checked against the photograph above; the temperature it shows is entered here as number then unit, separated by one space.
80 °F
